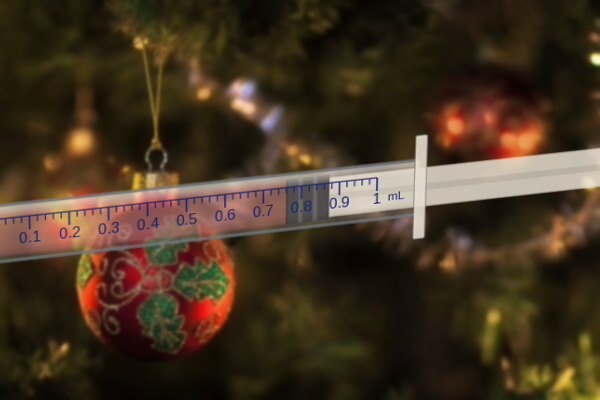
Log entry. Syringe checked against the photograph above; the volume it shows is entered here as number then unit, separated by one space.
0.76 mL
